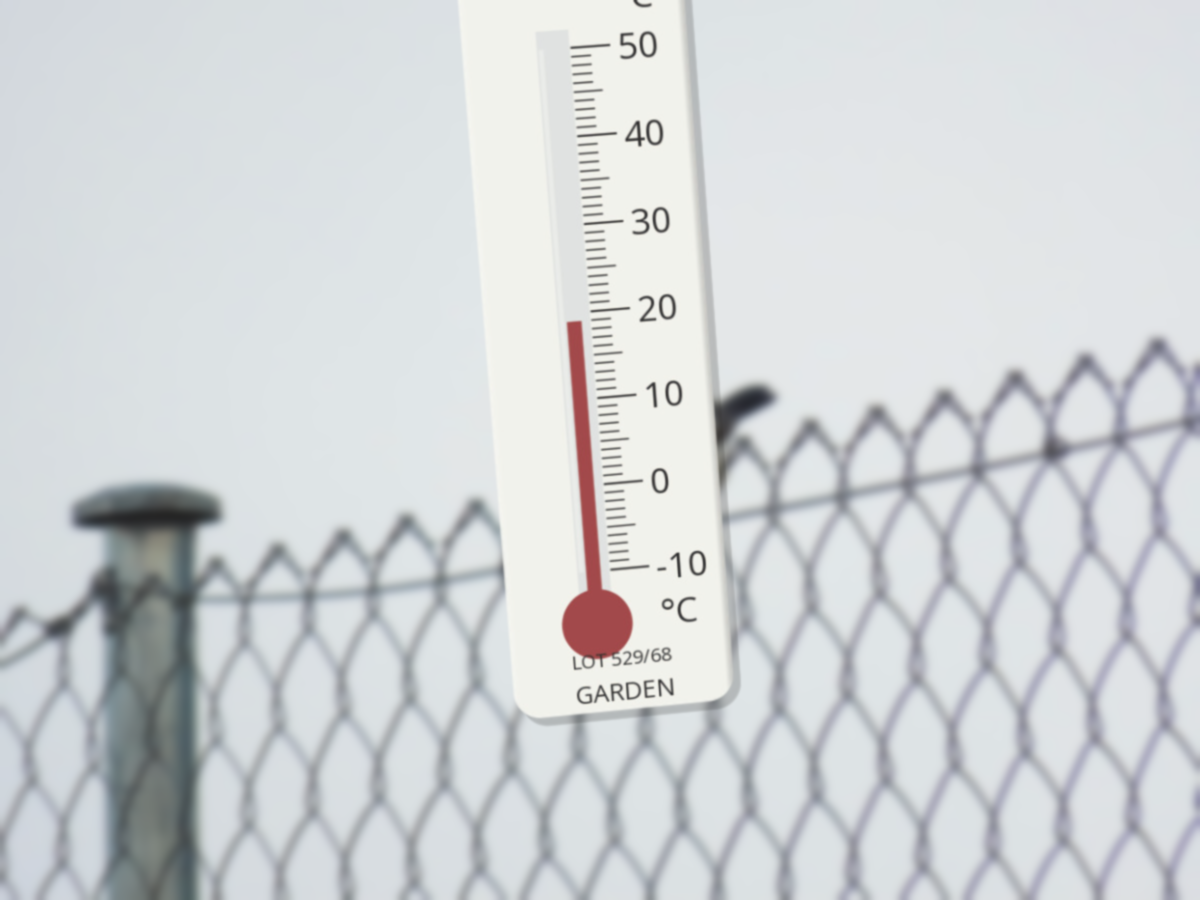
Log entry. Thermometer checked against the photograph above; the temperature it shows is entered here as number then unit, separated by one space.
19 °C
